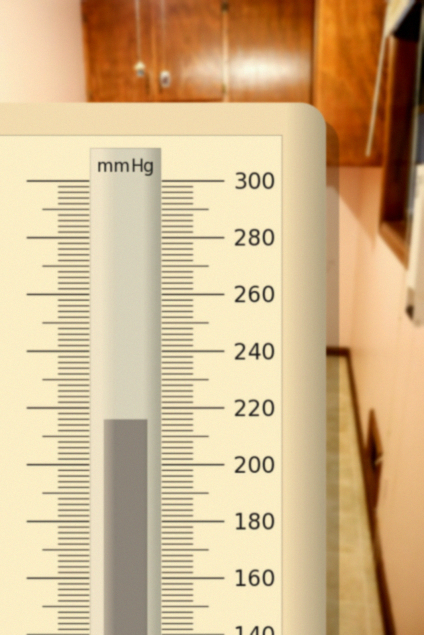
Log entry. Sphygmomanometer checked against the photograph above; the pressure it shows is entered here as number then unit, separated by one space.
216 mmHg
